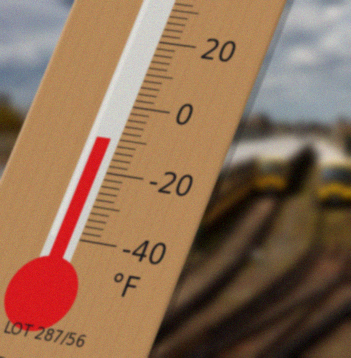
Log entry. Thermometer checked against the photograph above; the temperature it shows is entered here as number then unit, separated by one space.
-10 °F
